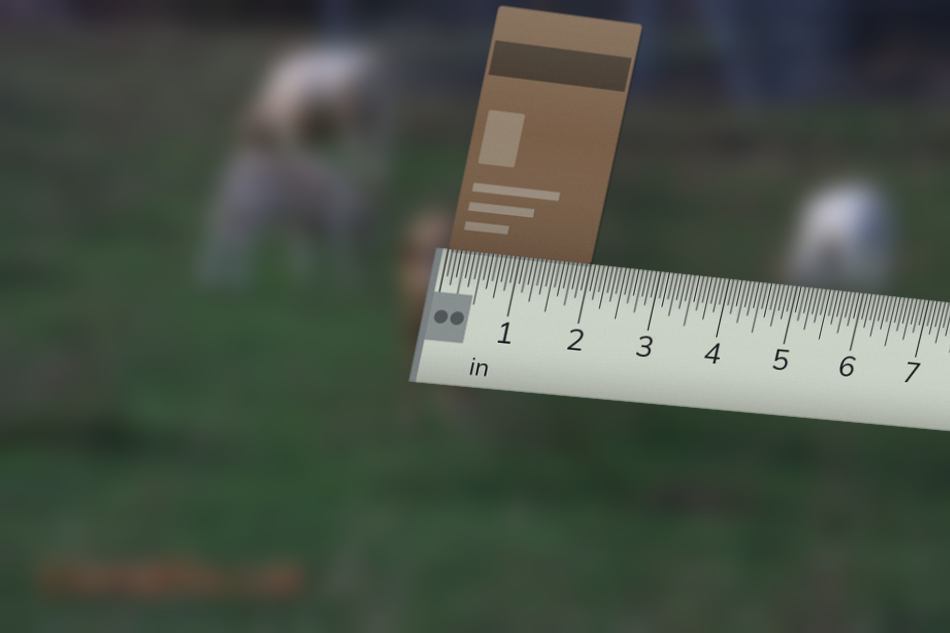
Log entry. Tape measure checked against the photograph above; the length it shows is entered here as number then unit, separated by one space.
2 in
